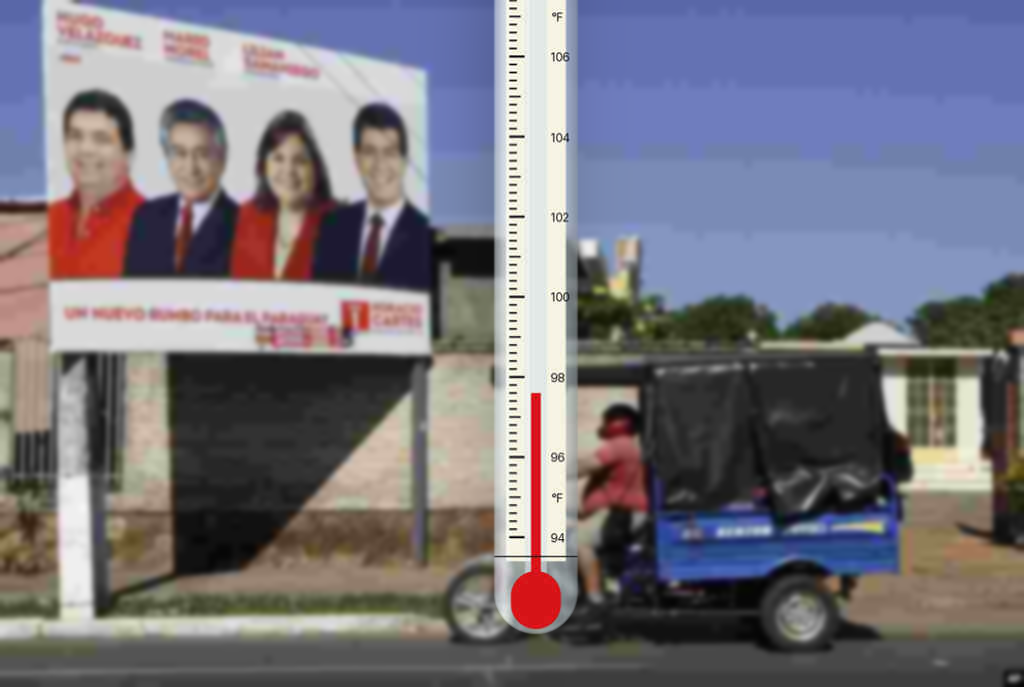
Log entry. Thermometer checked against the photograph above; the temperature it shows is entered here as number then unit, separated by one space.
97.6 °F
